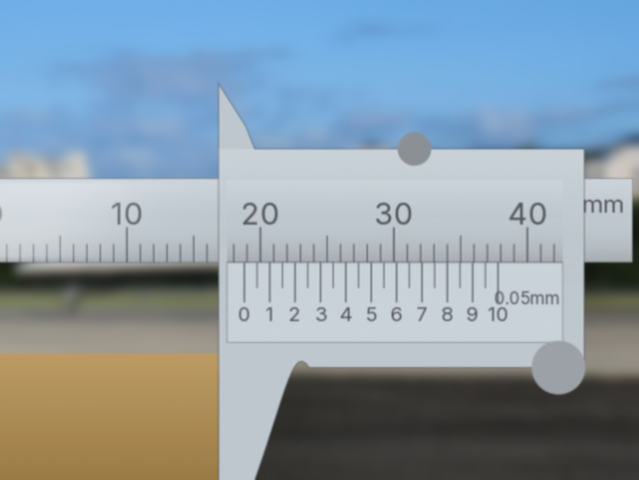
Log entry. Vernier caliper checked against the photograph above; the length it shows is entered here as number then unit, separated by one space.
18.8 mm
